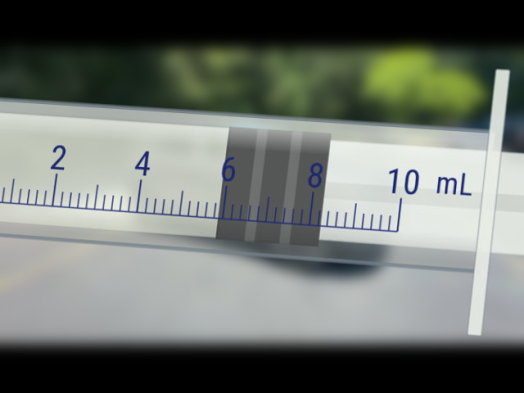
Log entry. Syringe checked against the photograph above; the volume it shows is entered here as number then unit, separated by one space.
5.9 mL
